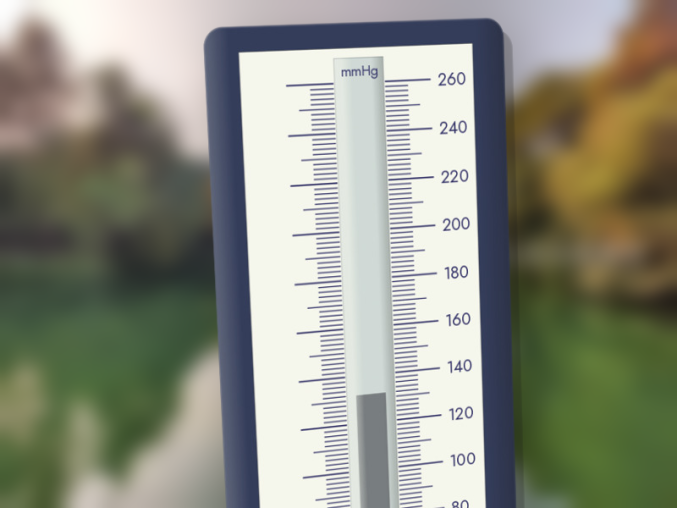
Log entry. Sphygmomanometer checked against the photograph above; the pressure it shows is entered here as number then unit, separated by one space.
132 mmHg
